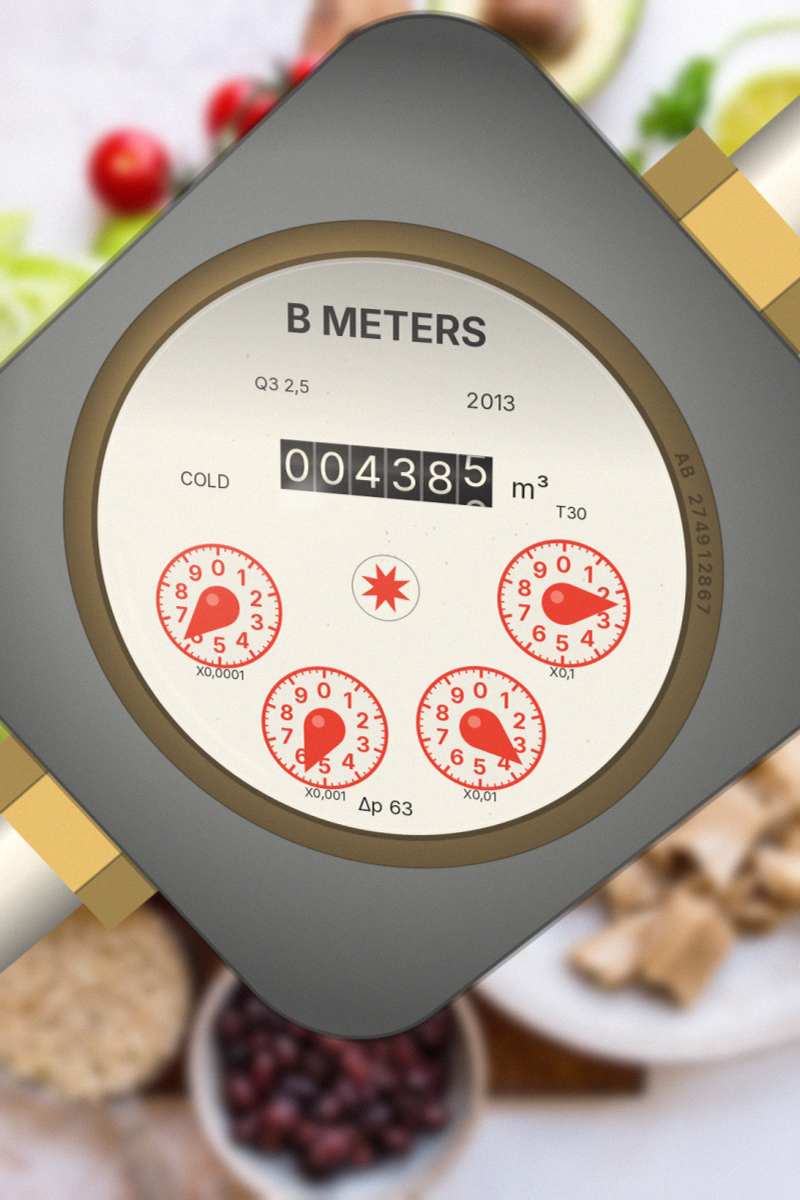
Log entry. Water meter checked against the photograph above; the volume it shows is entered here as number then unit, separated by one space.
4385.2356 m³
